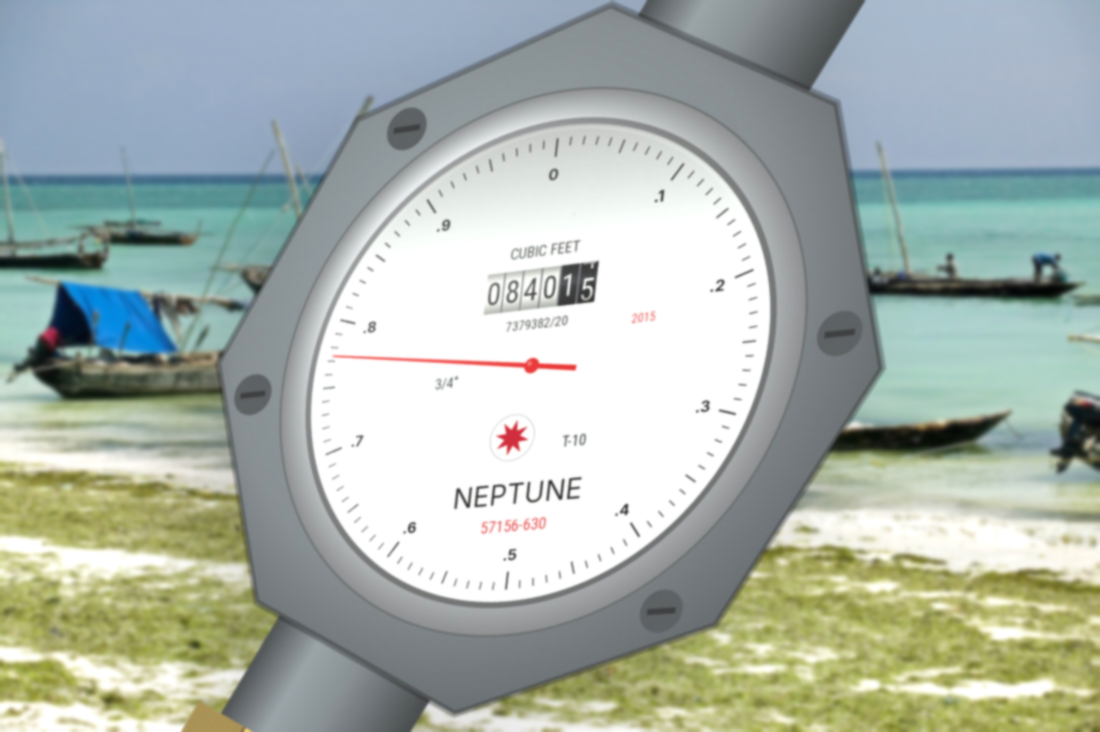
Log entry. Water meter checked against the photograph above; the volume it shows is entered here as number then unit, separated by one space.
84014.77 ft³
